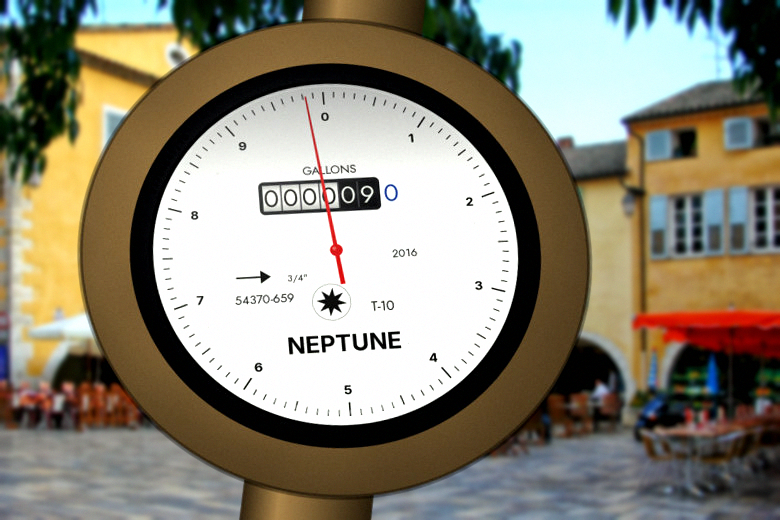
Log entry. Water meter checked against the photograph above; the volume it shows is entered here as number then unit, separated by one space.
89.8 gal
